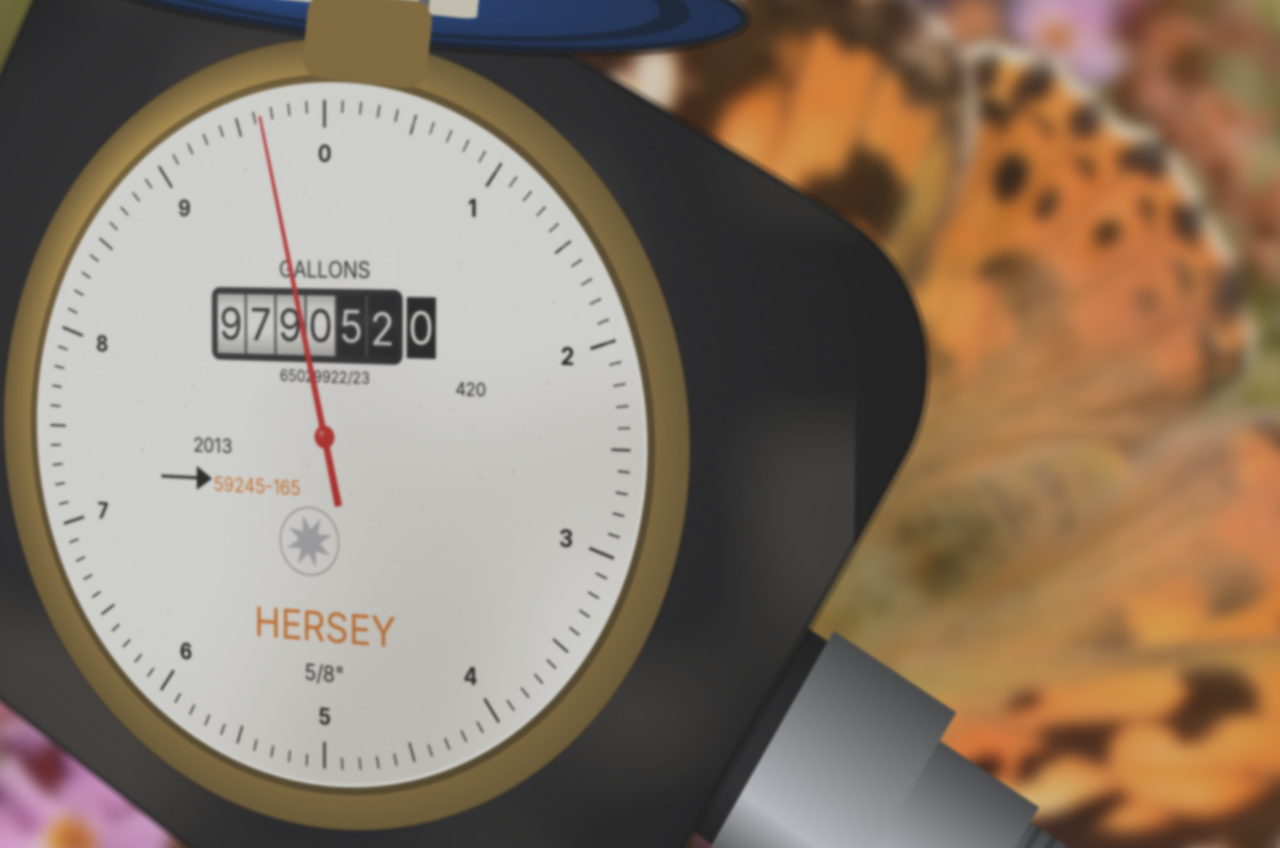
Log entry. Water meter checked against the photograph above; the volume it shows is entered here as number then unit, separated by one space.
9790519.6 gal
